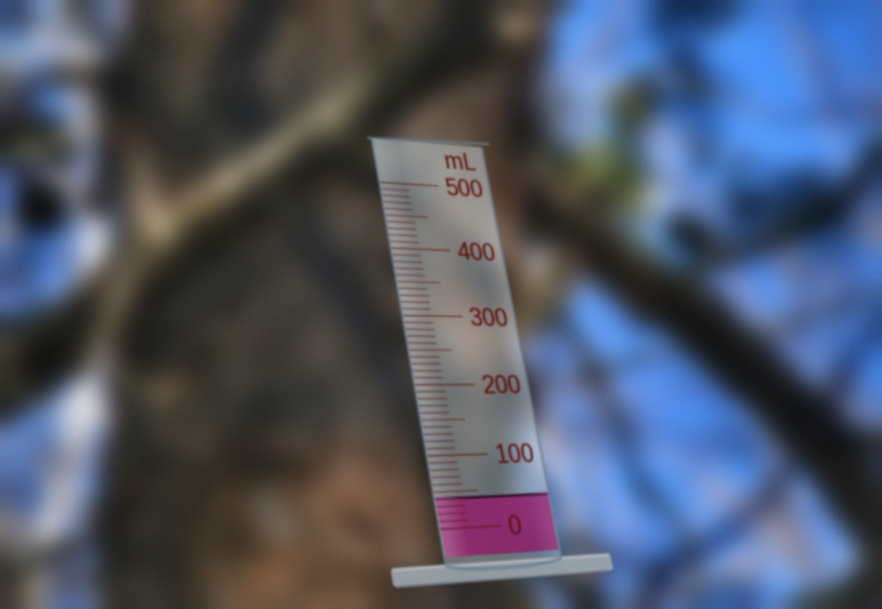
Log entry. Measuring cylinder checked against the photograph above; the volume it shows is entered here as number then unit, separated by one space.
40 mL
